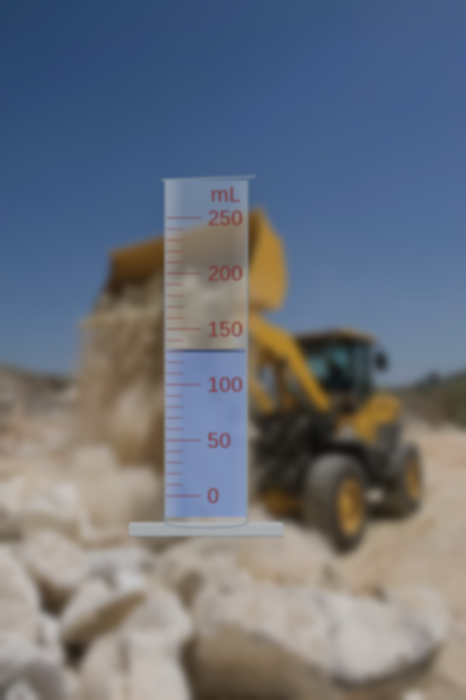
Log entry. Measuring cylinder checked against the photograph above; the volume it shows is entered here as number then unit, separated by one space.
130 mL
